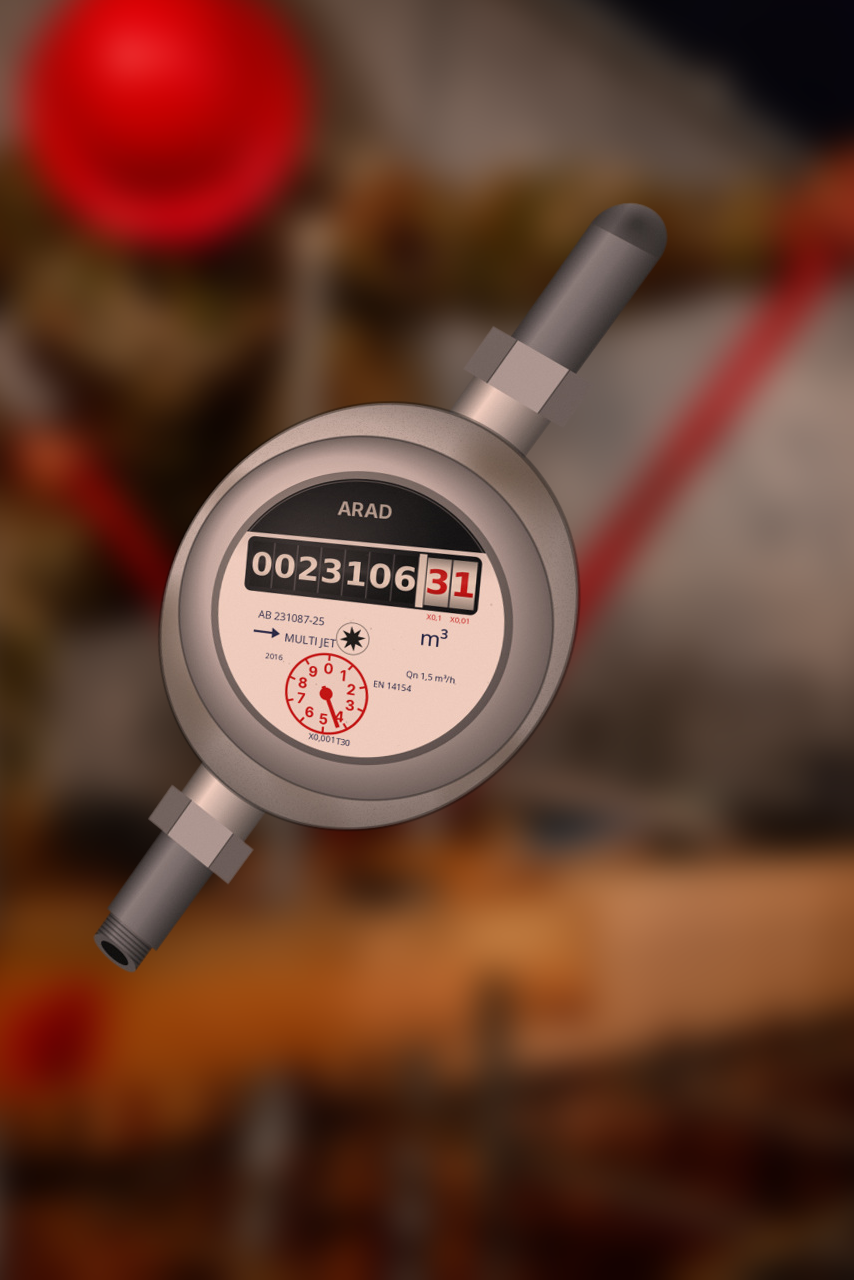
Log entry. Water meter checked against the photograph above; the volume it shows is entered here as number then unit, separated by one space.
23106.314 m³
